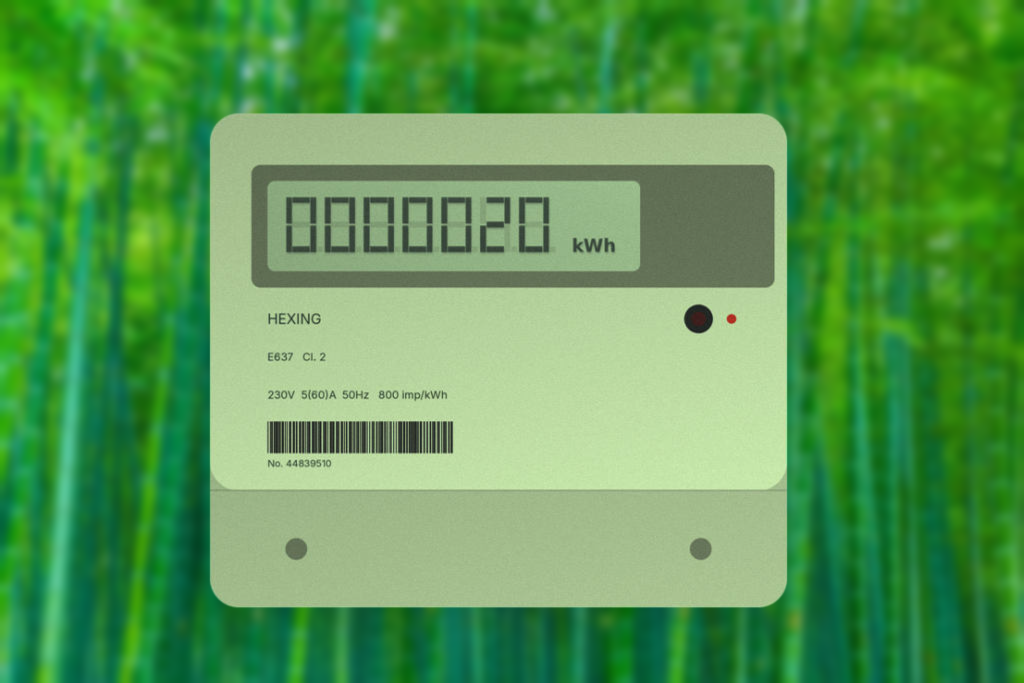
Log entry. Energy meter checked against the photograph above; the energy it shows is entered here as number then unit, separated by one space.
20 kWh
